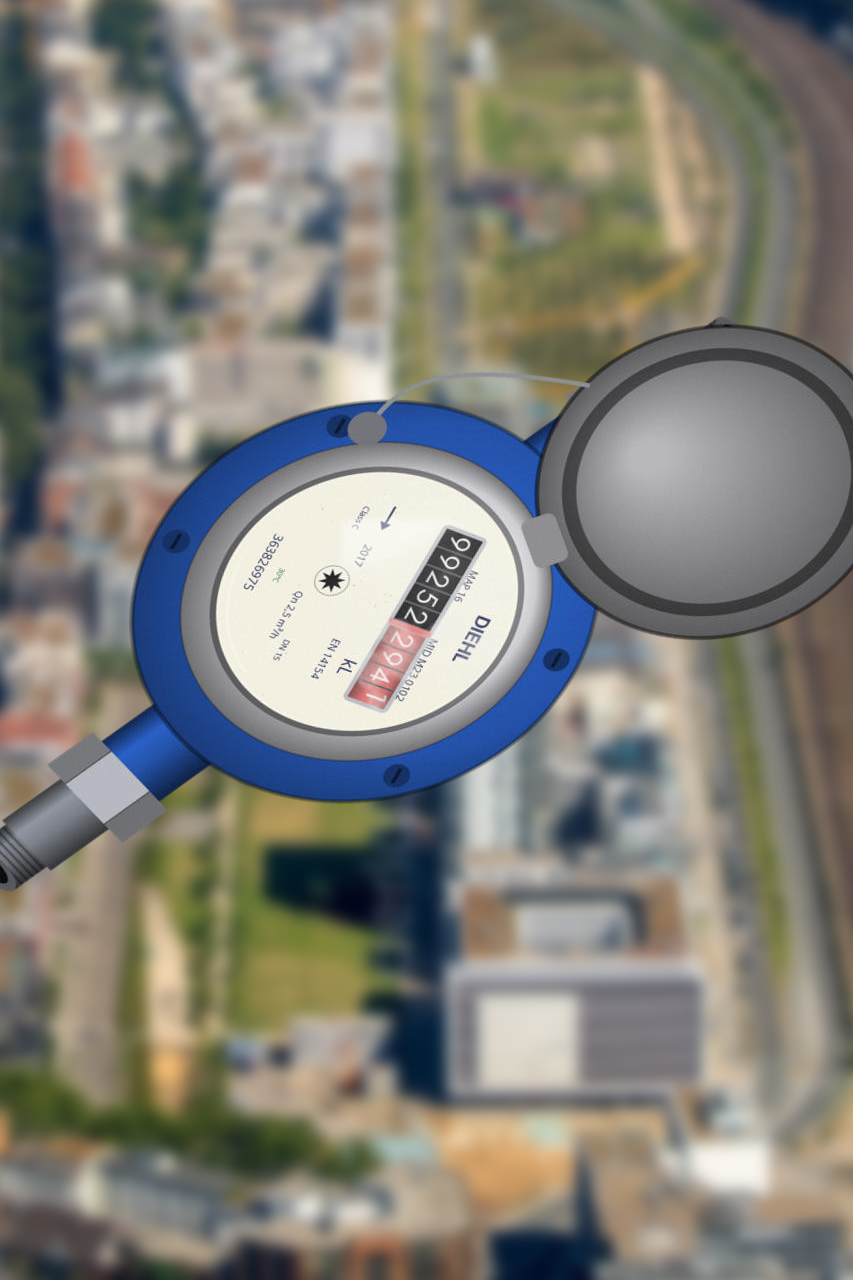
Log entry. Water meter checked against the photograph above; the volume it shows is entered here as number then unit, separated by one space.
99252.2941 kL
